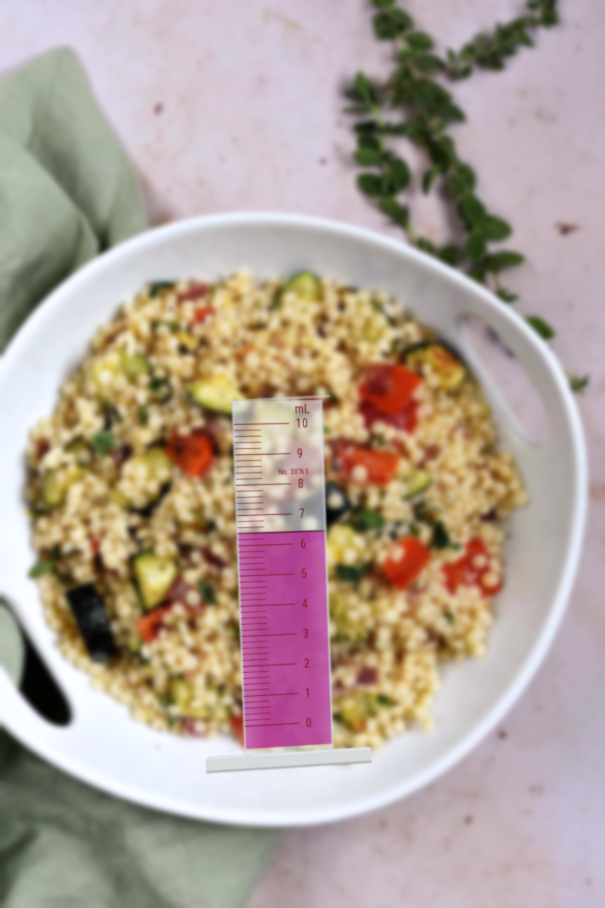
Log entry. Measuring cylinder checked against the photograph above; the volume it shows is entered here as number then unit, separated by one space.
6.4 mL
